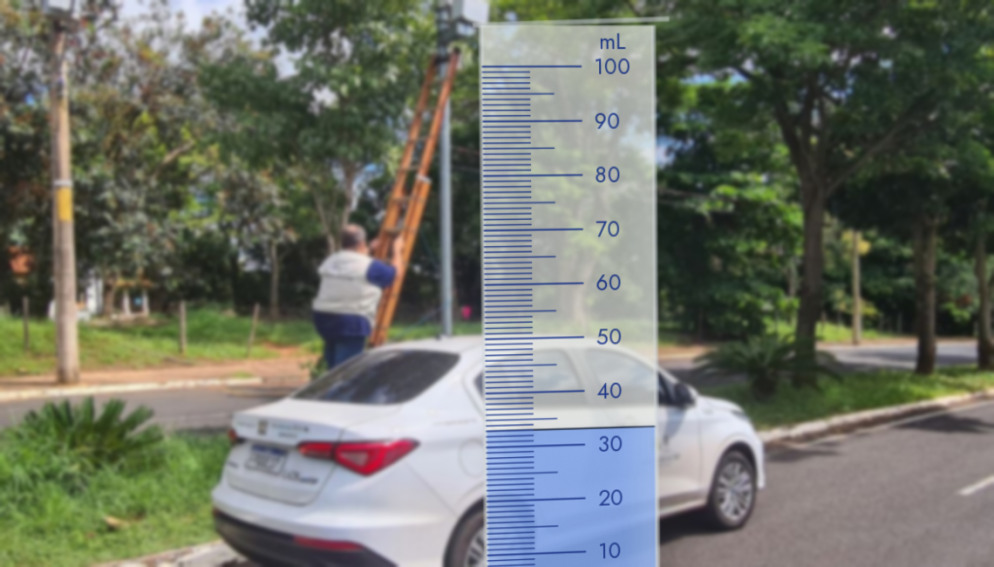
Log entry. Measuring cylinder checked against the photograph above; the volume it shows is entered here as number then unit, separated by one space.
33 mL
